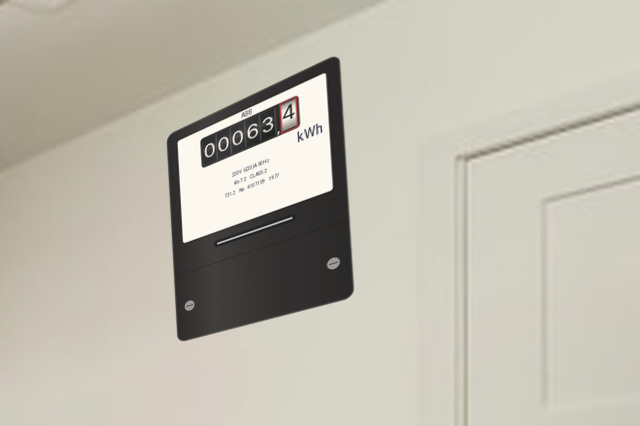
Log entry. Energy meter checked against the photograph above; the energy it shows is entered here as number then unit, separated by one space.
63.4 kWh
